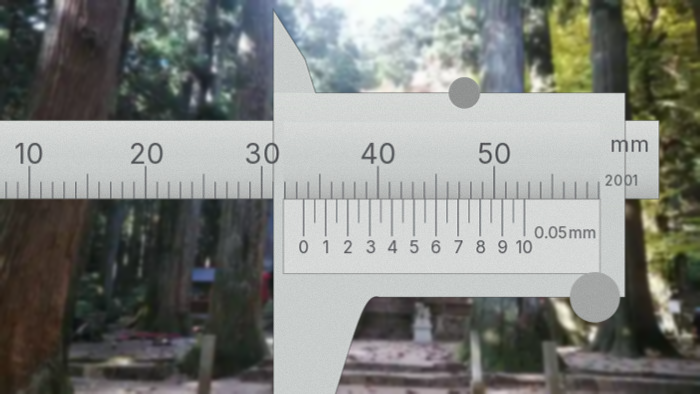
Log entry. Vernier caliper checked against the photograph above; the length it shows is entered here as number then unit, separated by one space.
33.6 mm
